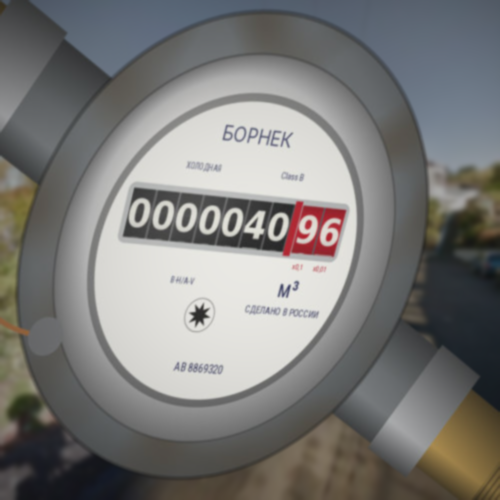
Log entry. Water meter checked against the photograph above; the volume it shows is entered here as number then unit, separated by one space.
40.96 m³
